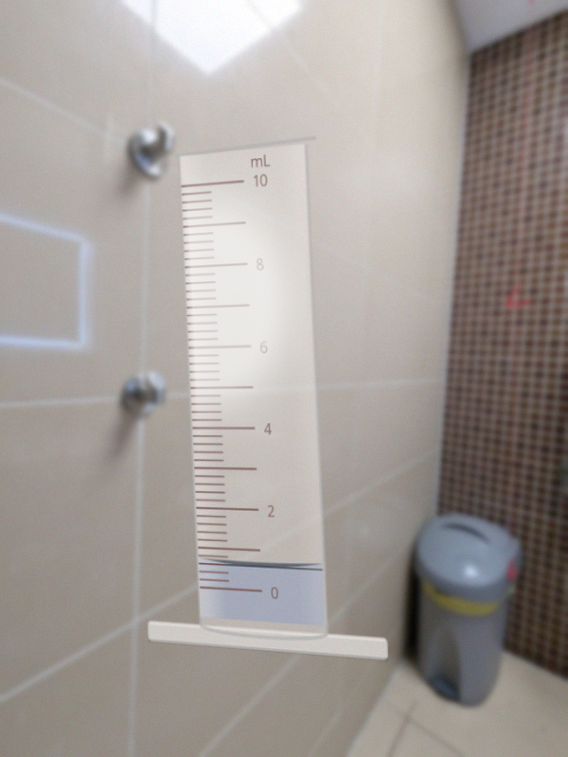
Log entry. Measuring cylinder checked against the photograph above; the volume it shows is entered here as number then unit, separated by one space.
0.6 mL
